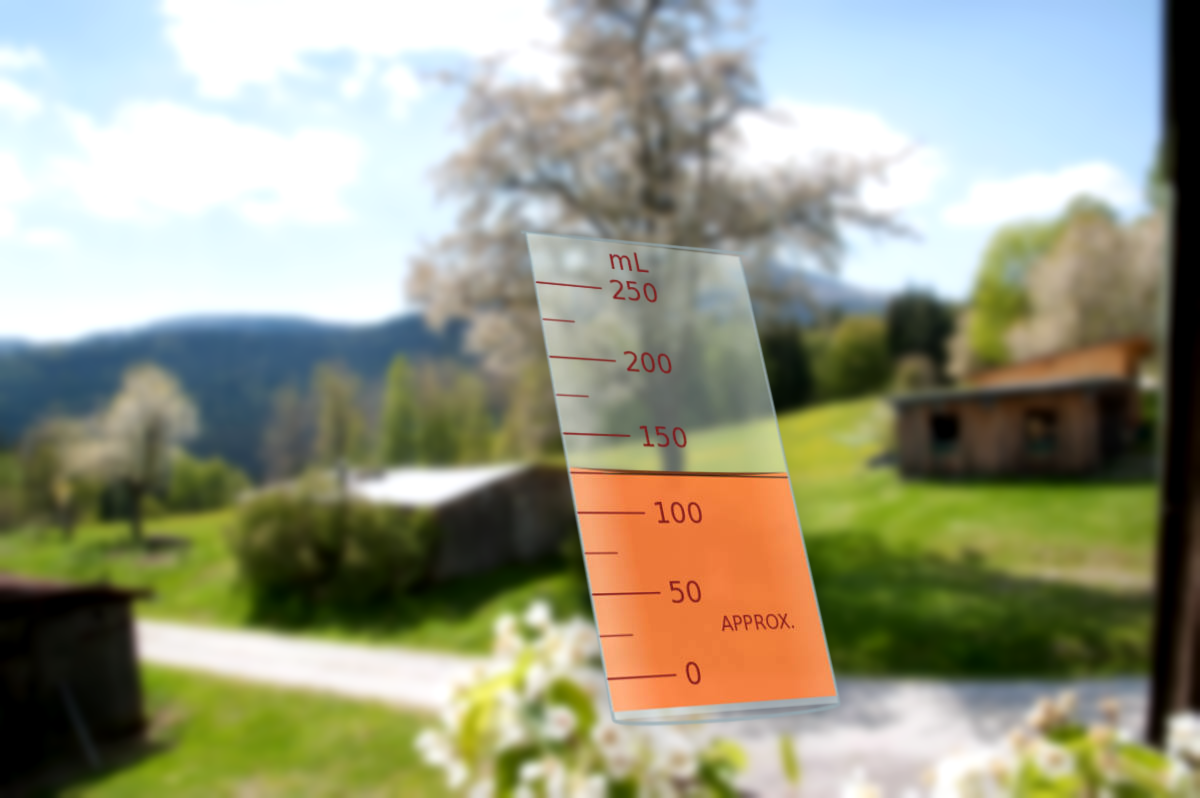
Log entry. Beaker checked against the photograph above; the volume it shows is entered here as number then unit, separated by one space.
125 mL
